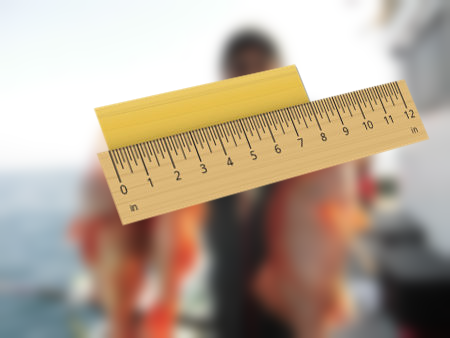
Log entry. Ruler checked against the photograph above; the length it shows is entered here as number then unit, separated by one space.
8 in
